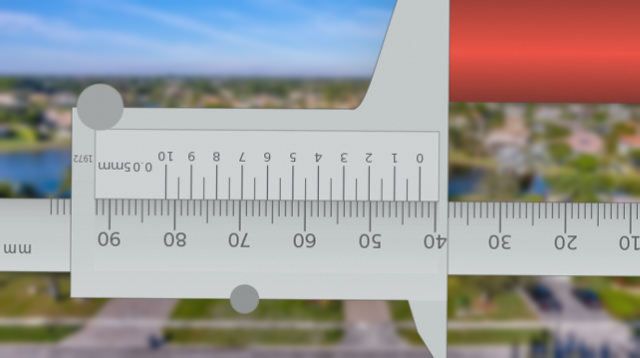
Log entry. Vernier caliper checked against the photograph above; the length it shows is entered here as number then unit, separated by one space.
42.4 mm
